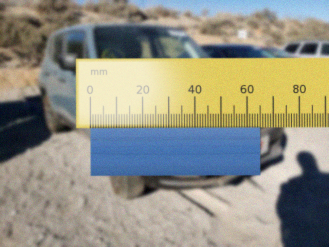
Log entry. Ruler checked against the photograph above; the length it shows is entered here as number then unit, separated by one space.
65 mm
